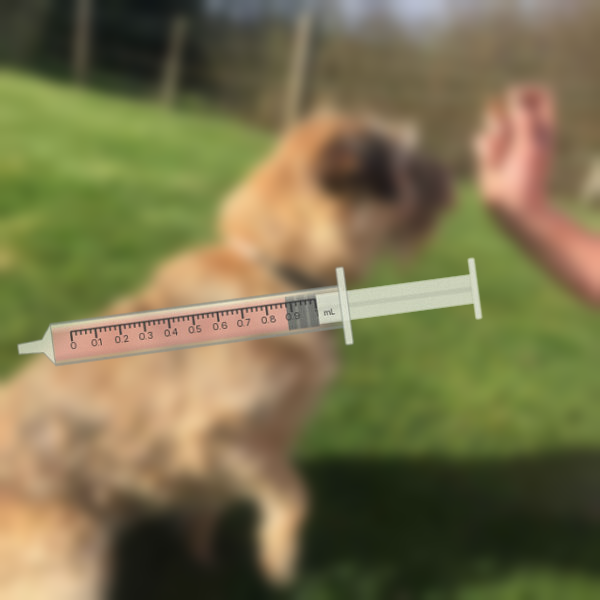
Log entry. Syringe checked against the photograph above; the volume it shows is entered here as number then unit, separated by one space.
0.88 mL
